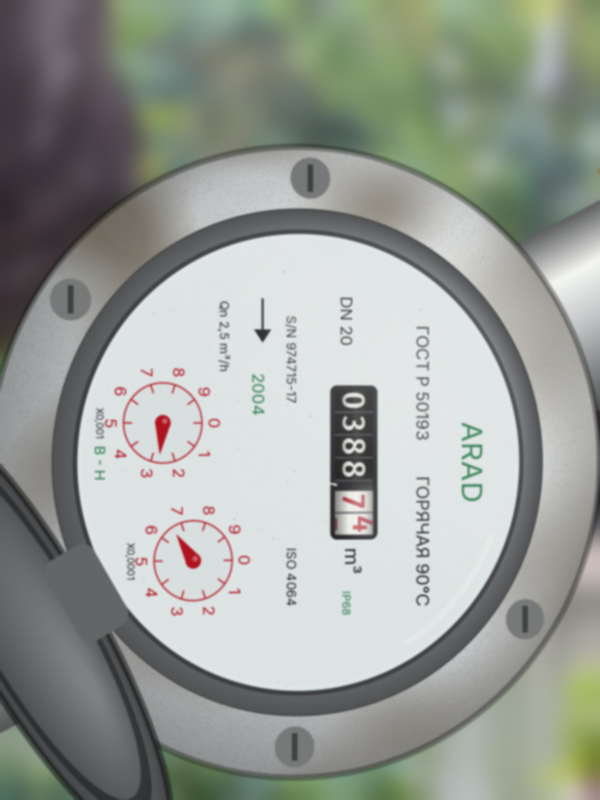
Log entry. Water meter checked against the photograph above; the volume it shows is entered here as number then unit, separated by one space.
388.7426 m³
